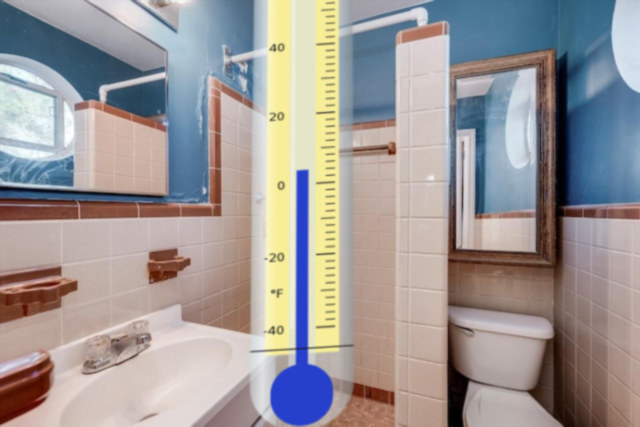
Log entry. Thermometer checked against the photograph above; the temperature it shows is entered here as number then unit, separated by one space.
4 °F
